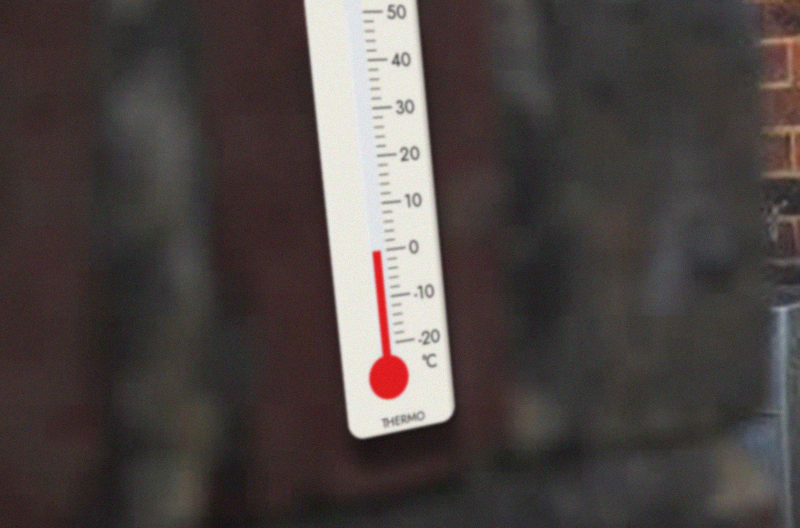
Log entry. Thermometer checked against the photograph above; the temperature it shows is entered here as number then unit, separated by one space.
0 °C
